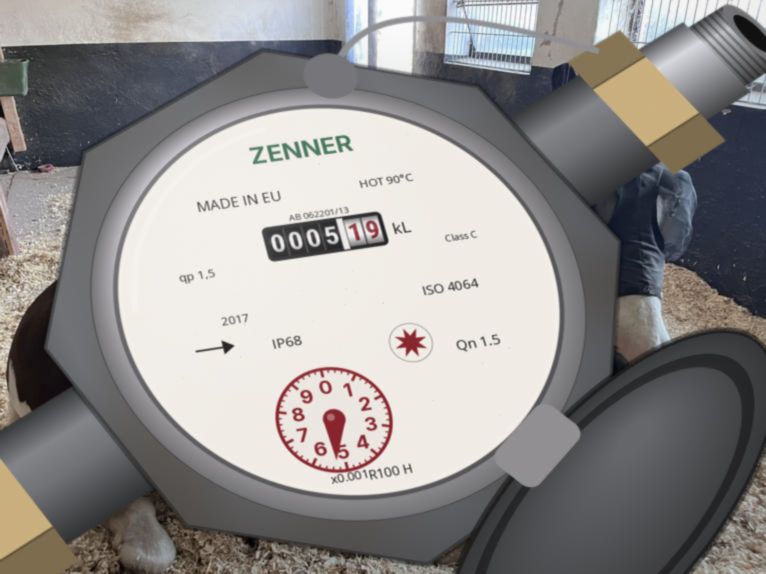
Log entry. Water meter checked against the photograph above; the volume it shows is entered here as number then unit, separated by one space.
5.195 kL
